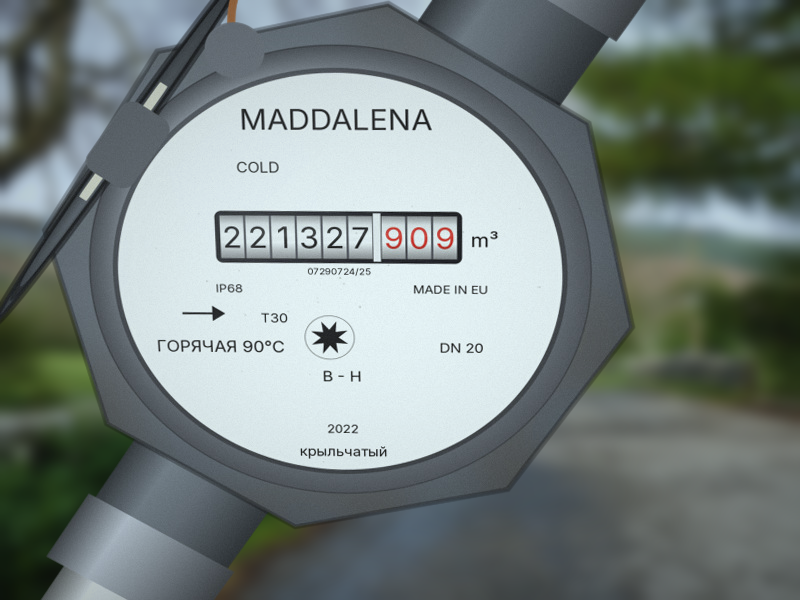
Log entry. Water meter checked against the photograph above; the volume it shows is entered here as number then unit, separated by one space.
221327.909 m³
